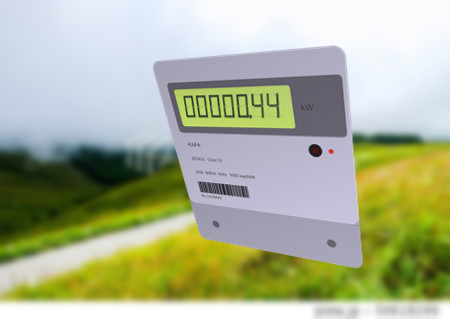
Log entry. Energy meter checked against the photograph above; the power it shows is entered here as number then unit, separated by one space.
0.44 kW
